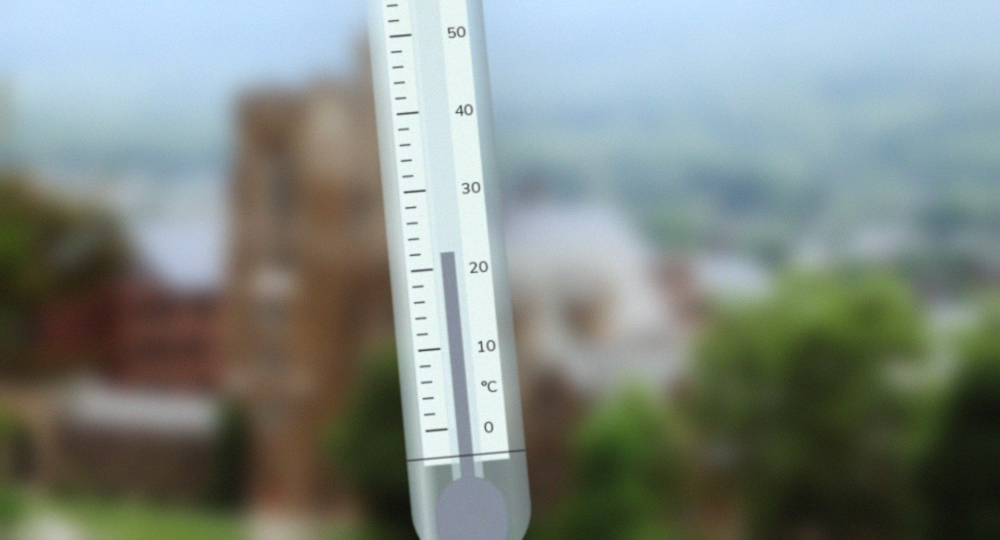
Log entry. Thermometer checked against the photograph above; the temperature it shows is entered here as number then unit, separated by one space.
22 °C
